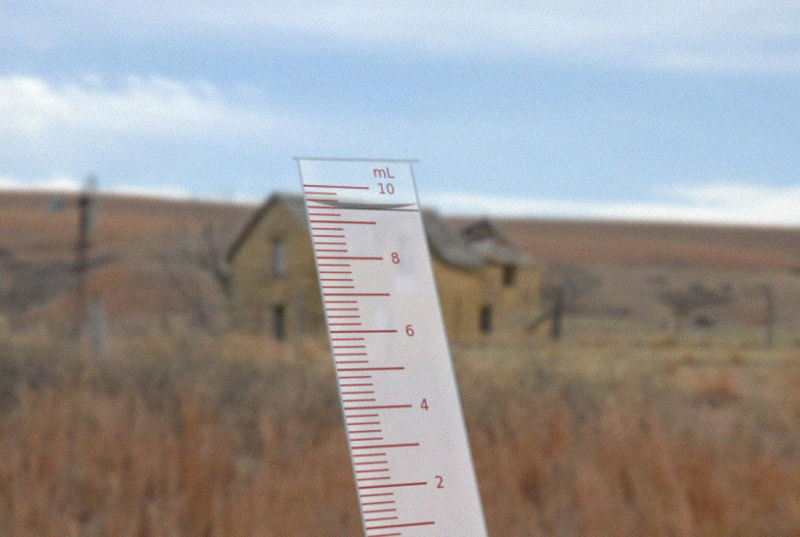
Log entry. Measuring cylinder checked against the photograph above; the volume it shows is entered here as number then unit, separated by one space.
9.4 mL
